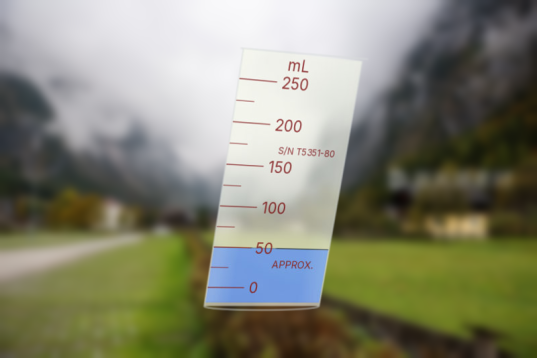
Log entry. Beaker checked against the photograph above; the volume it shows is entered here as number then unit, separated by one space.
50 mL
